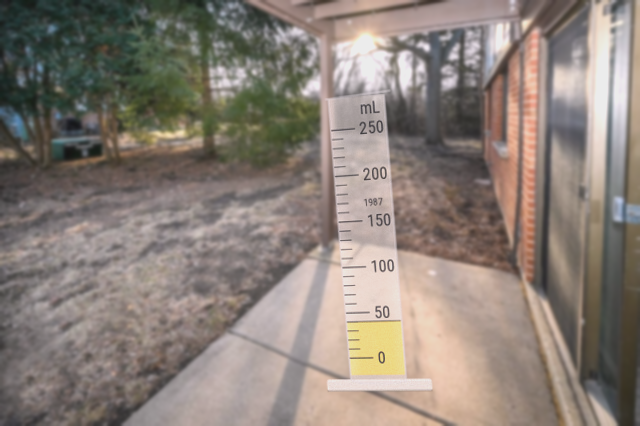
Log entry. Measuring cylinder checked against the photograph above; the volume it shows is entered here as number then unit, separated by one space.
40 mL
